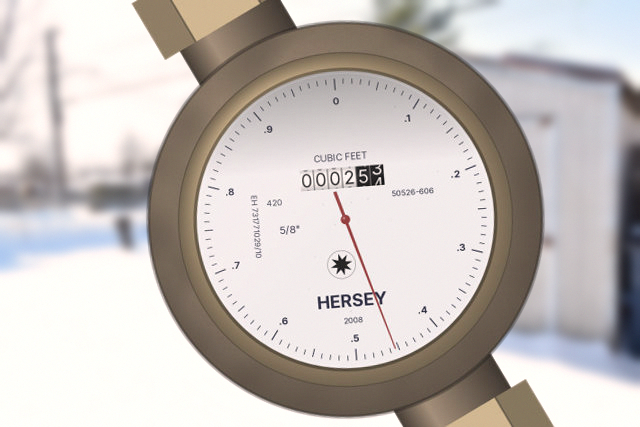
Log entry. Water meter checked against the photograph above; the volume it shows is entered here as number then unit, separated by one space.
253.45 ft³
